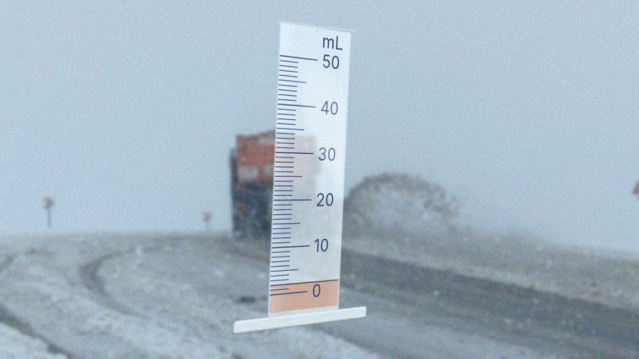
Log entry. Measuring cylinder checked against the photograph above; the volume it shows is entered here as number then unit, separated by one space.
2 mL
